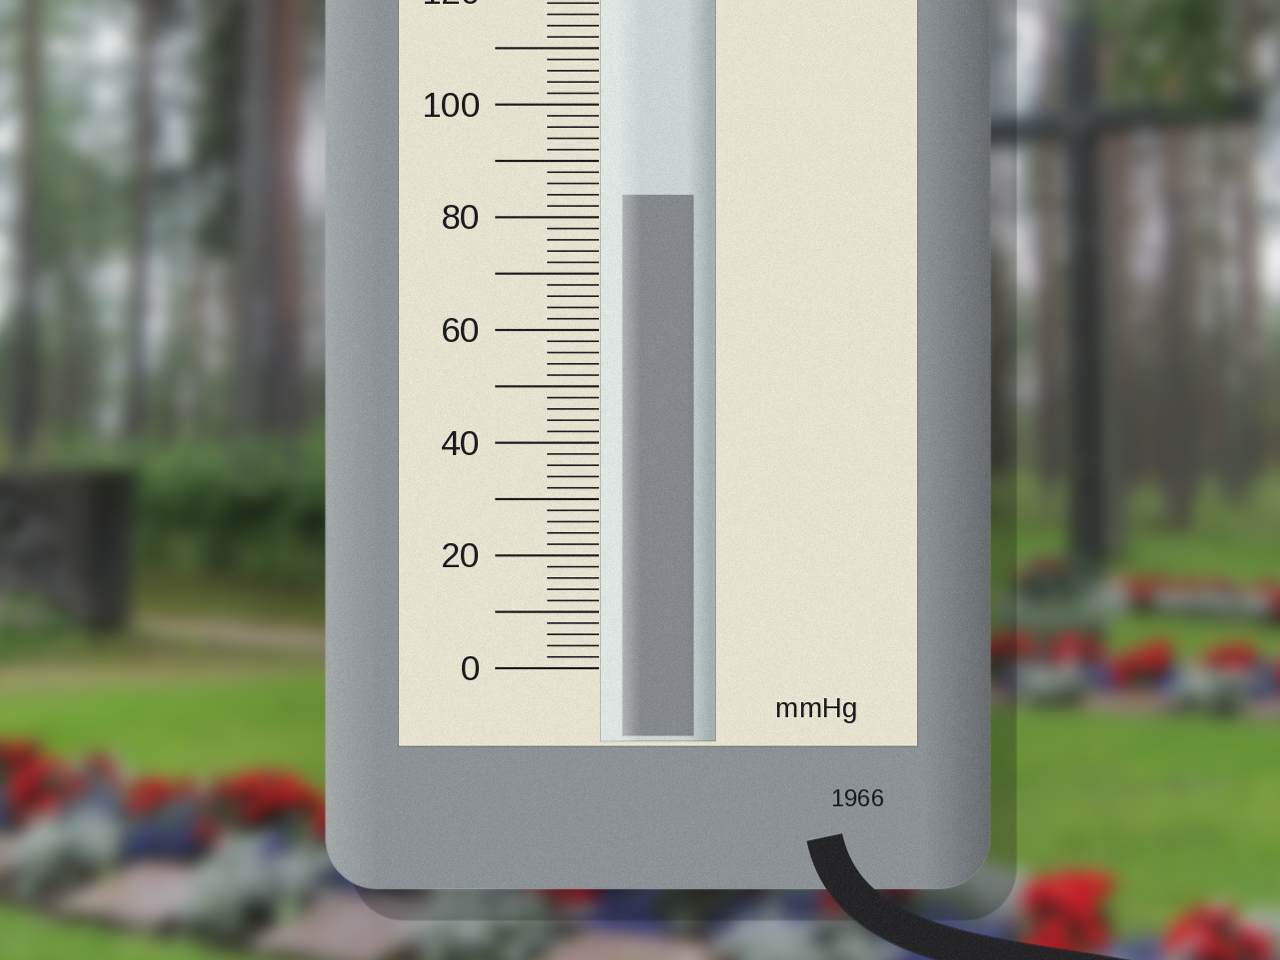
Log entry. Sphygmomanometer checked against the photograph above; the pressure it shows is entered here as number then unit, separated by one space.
84 mmHg
